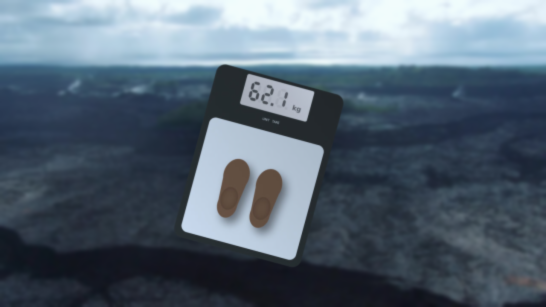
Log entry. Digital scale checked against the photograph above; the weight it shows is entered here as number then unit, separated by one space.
62.1 kg
